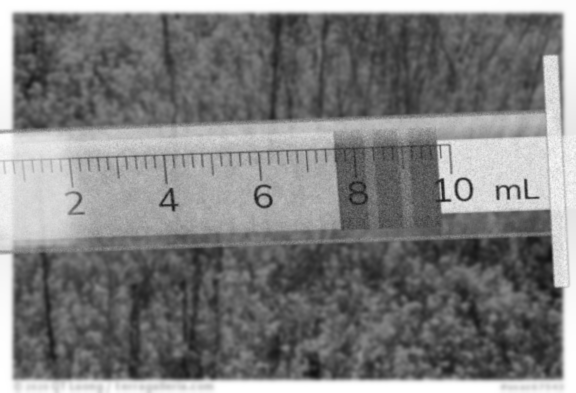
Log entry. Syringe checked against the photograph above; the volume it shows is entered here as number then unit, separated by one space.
7.6 mL
